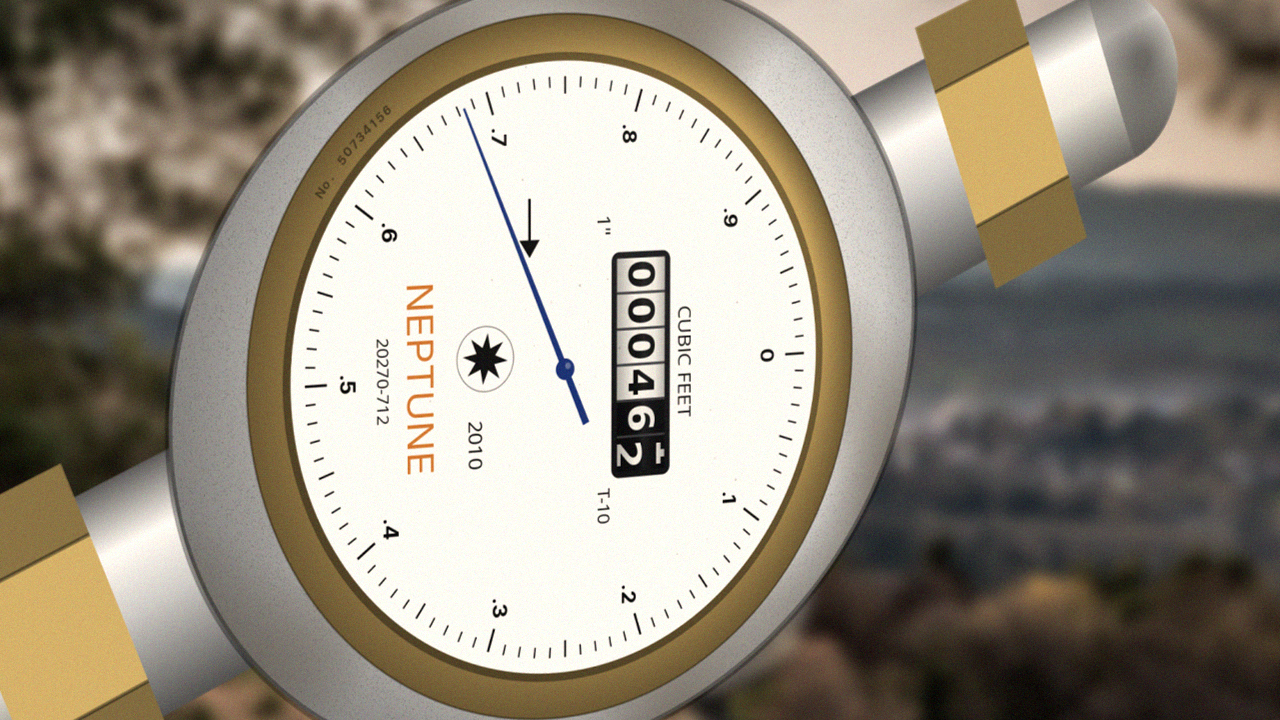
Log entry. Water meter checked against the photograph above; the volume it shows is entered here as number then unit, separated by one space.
461.68 ft³
